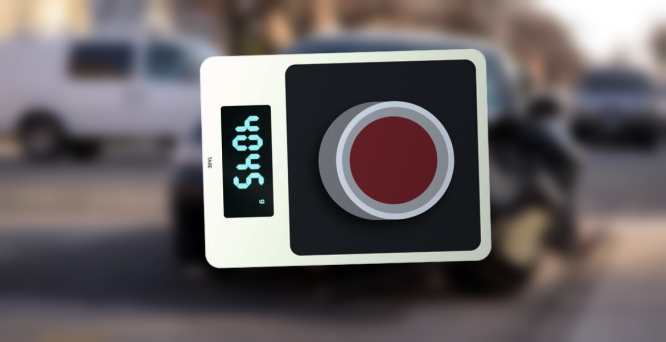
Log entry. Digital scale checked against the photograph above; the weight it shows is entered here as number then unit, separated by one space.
4045 g
